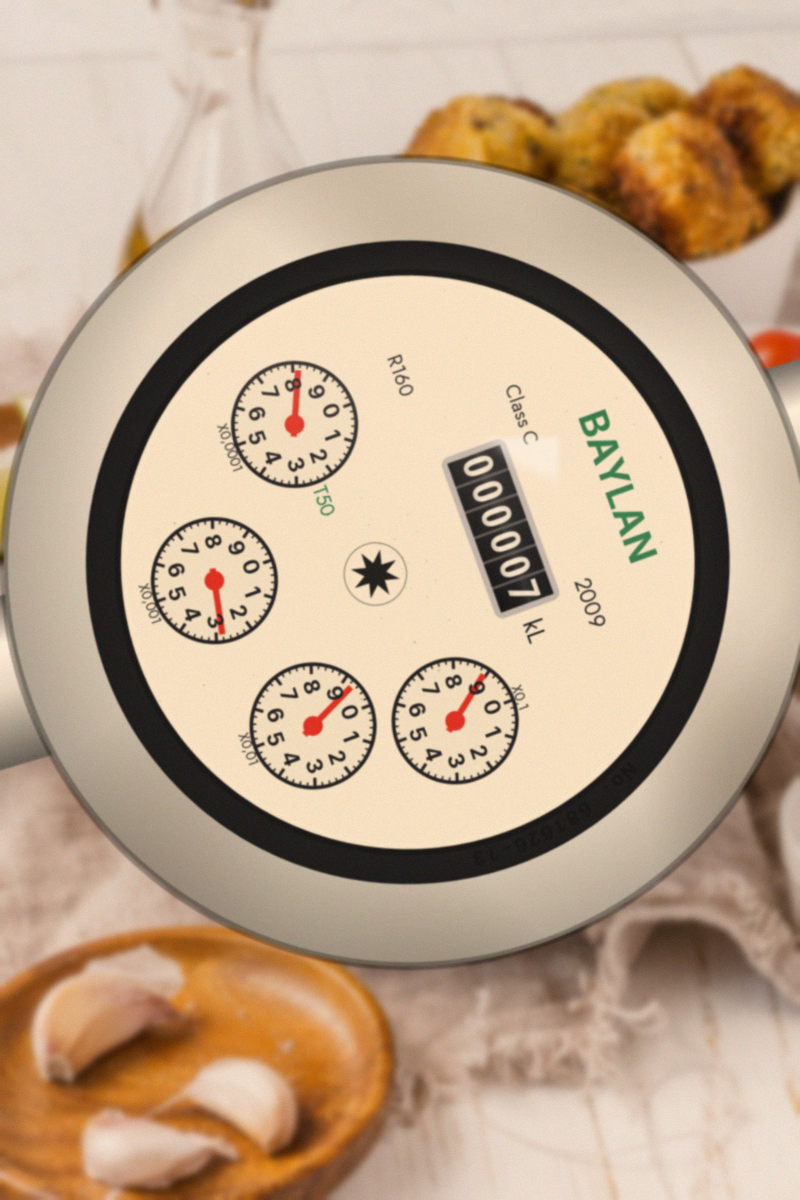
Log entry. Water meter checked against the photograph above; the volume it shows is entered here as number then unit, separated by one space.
7.8928 kL
